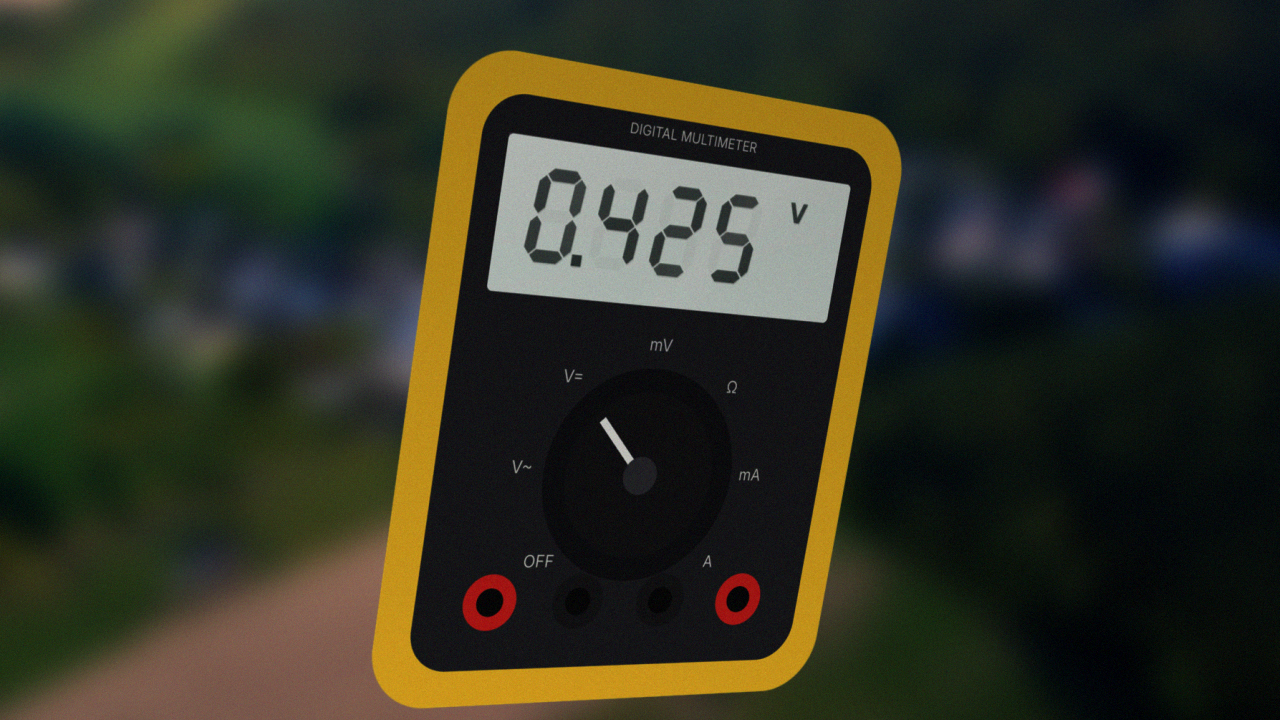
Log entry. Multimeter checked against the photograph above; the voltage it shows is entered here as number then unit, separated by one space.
0.425 V
